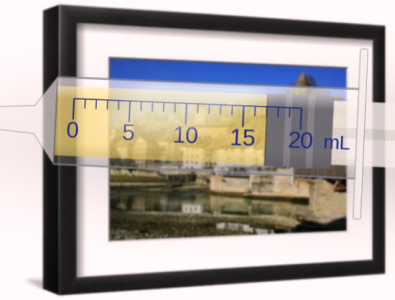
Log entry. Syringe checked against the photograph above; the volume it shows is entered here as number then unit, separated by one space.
17 mL
